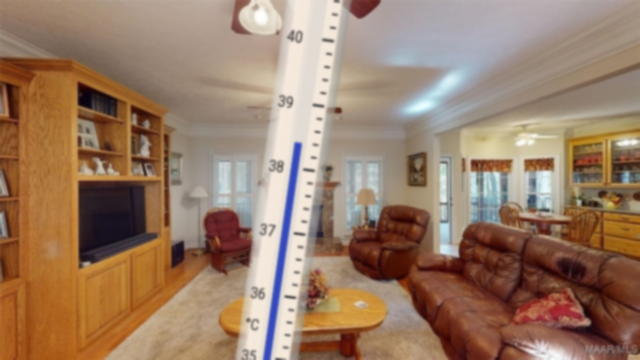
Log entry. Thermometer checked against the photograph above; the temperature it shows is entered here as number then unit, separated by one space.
38.4 °C
